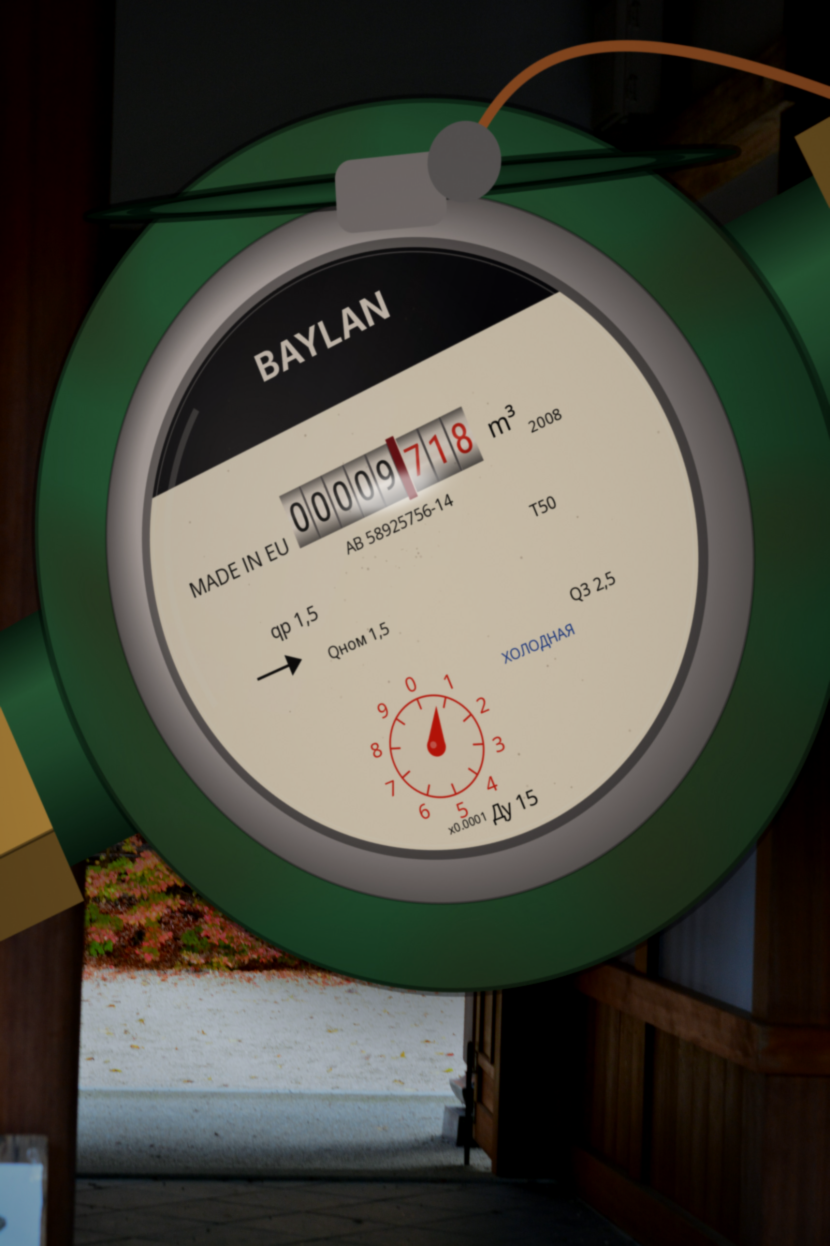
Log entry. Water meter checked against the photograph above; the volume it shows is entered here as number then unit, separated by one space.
9.7180 m³
